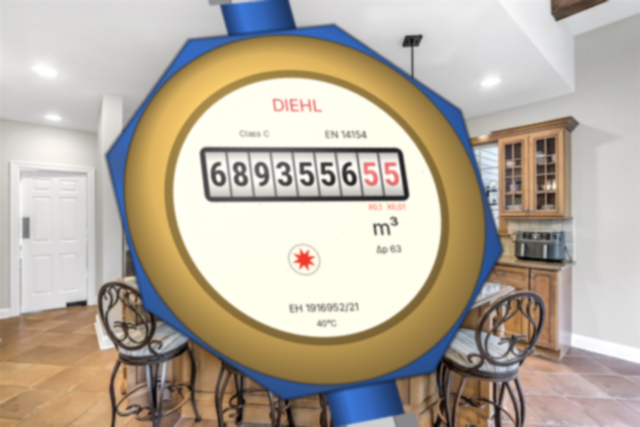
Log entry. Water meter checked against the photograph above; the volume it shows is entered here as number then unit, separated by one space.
6893556.55 m³
